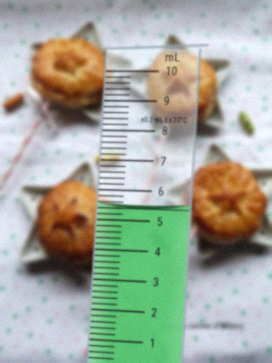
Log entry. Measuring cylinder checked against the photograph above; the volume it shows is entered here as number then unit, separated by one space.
5.4 mL
